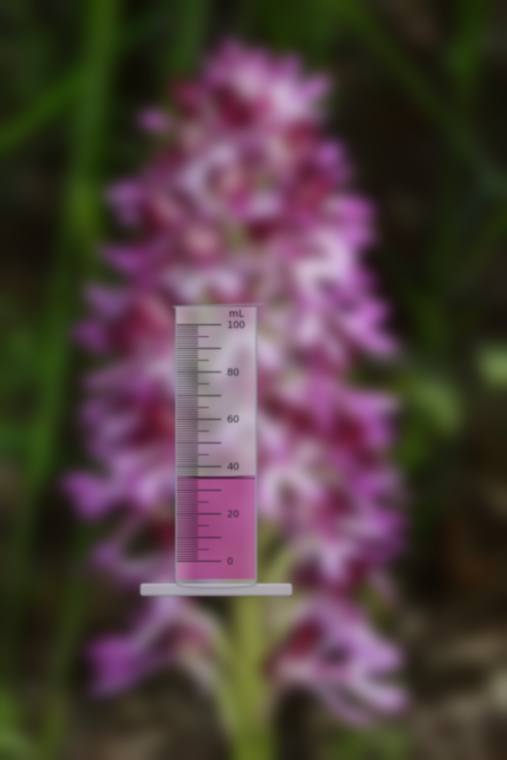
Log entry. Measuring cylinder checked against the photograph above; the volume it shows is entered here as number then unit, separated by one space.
35 mL
